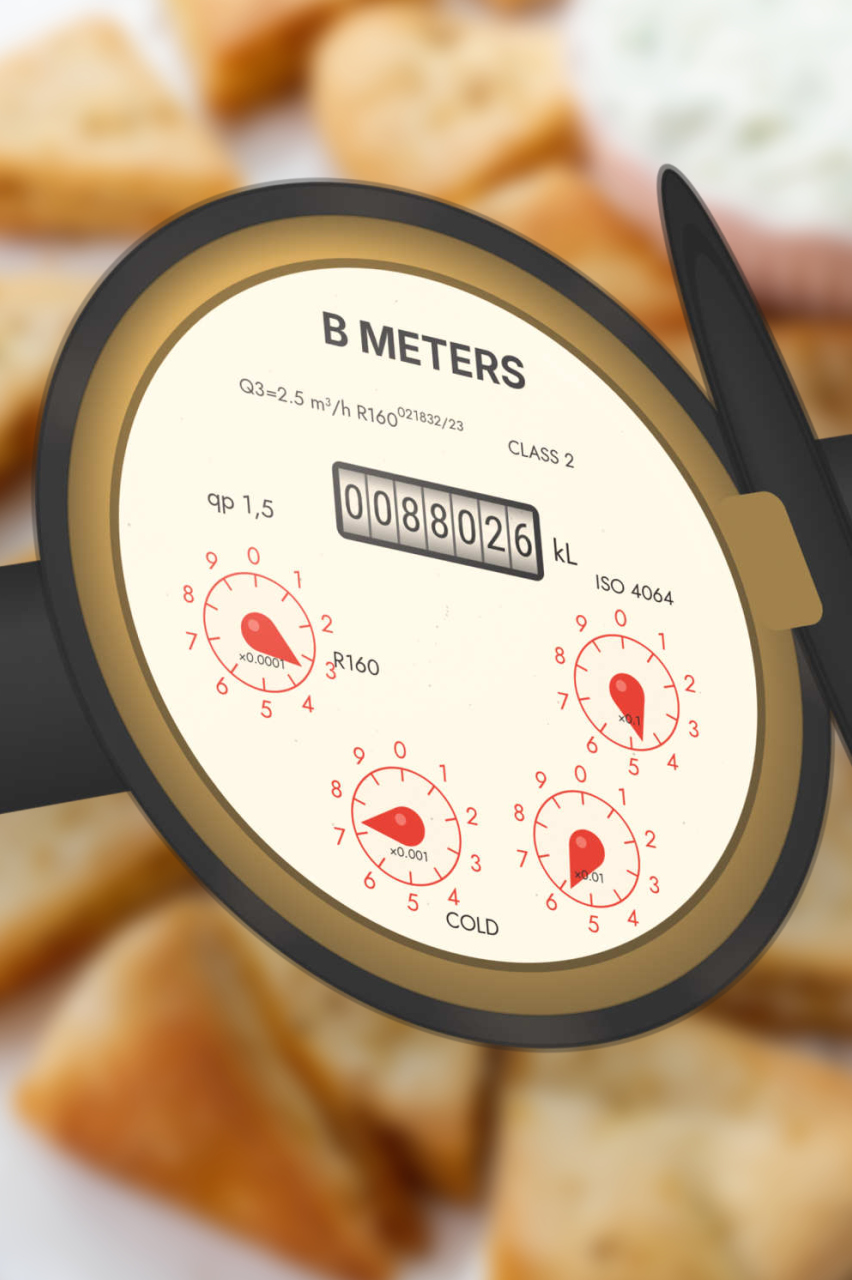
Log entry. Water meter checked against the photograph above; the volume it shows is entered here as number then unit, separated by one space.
88026.4573 kL
